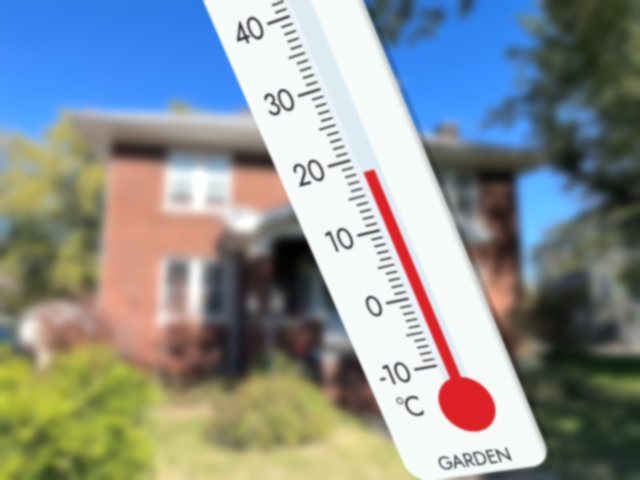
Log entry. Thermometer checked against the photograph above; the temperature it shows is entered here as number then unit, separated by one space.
18 °C
